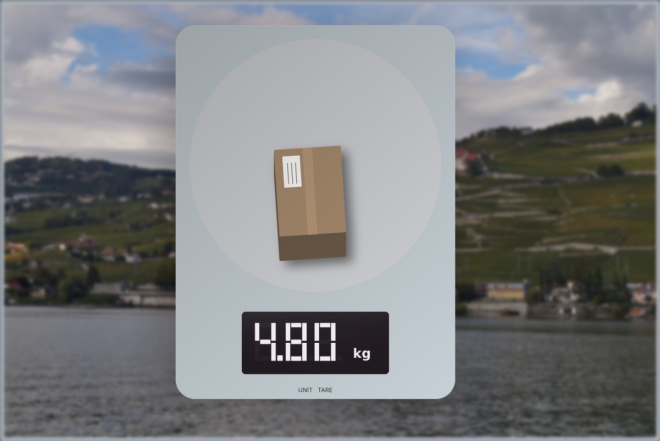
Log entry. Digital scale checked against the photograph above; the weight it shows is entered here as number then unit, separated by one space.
4.80 kg
